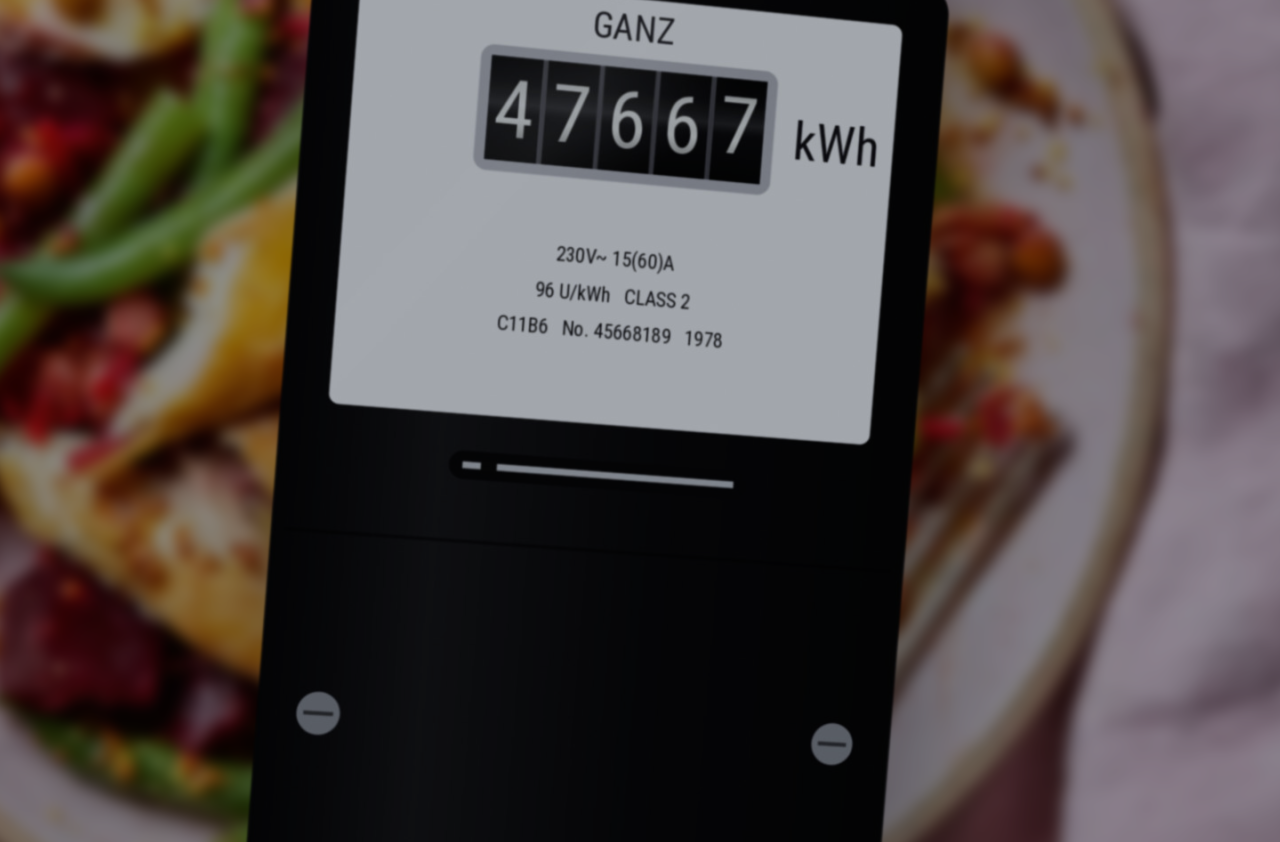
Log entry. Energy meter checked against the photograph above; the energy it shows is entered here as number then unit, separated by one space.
47667 kWh
